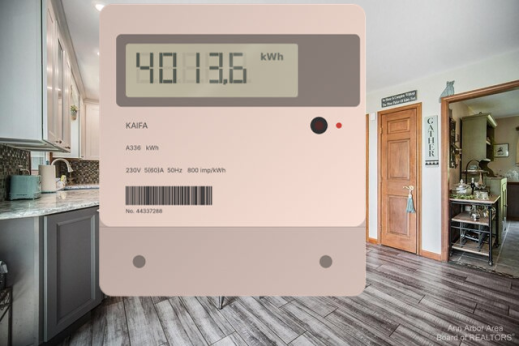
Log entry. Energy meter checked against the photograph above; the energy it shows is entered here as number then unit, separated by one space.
4013.6 kWh
